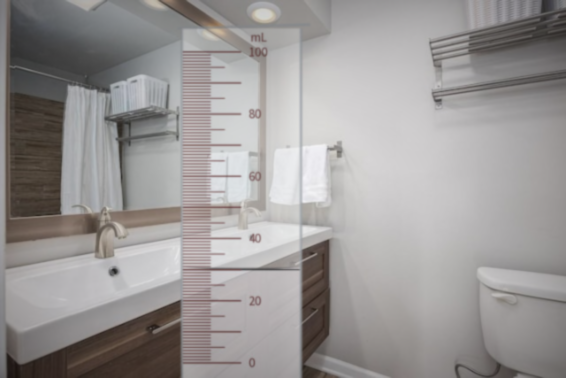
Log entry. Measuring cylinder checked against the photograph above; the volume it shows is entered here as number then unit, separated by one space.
30 mL
